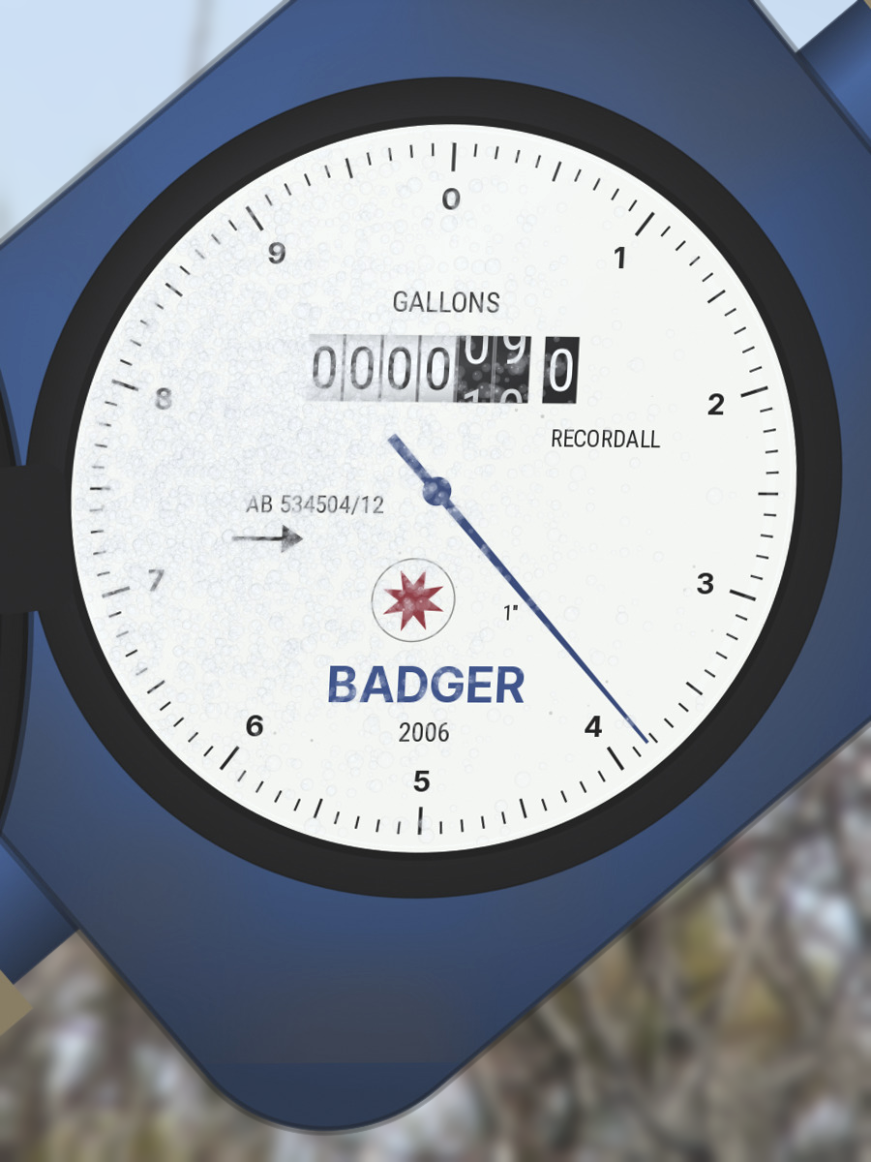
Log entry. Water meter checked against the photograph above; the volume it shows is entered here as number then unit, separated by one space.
93.8 gal
